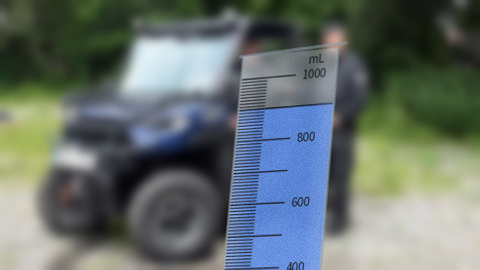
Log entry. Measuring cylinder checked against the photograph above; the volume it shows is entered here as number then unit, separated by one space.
900 mL
